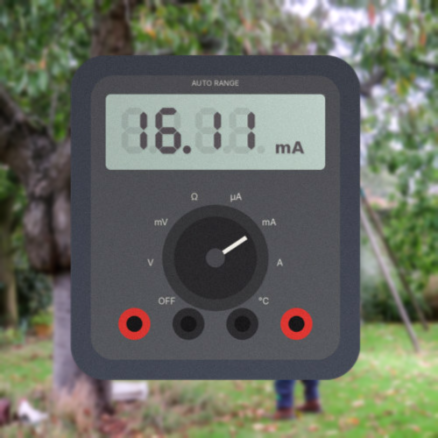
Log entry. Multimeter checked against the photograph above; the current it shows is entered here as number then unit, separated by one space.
16.11 mA
